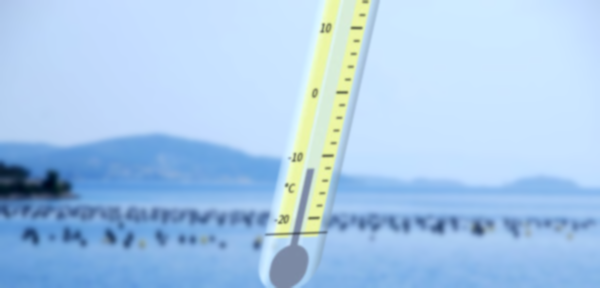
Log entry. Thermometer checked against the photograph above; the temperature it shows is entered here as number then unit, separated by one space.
-12 °C
